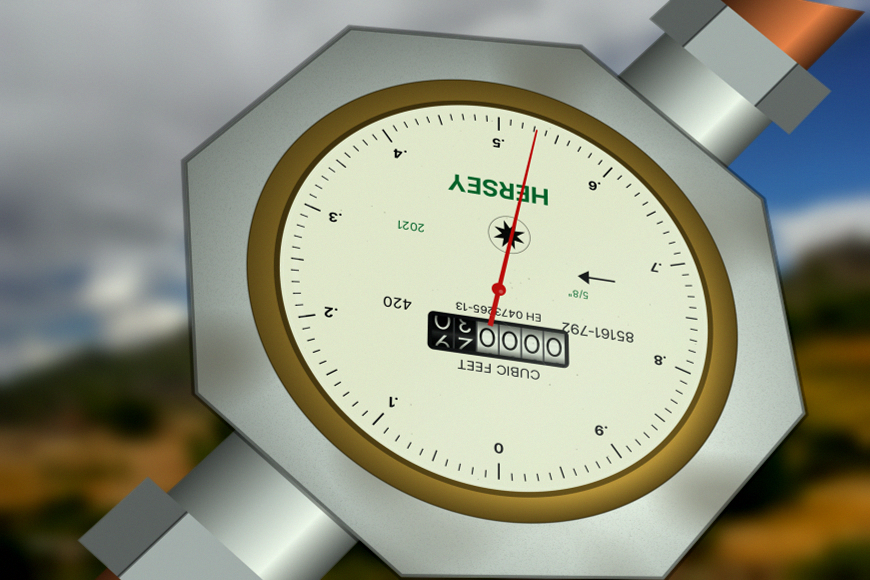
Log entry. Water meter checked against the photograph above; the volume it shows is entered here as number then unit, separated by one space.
29.53 ft³
